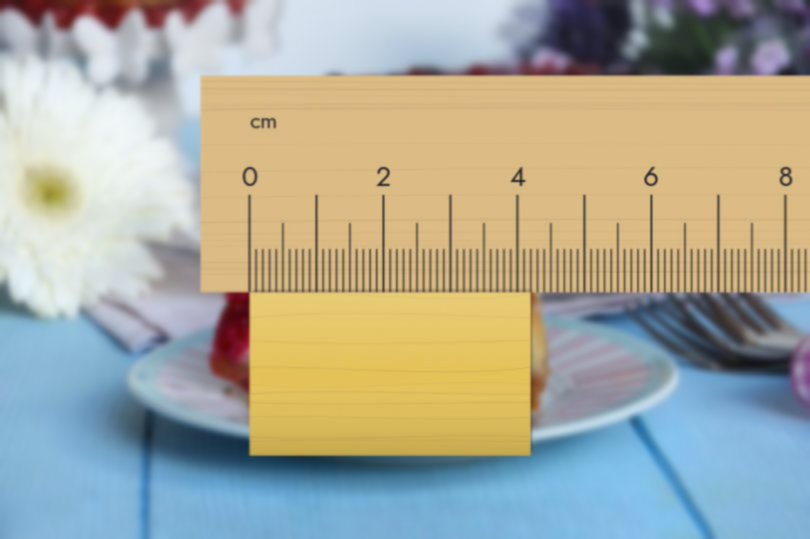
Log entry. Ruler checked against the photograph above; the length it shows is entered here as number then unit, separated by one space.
4.2 cm
